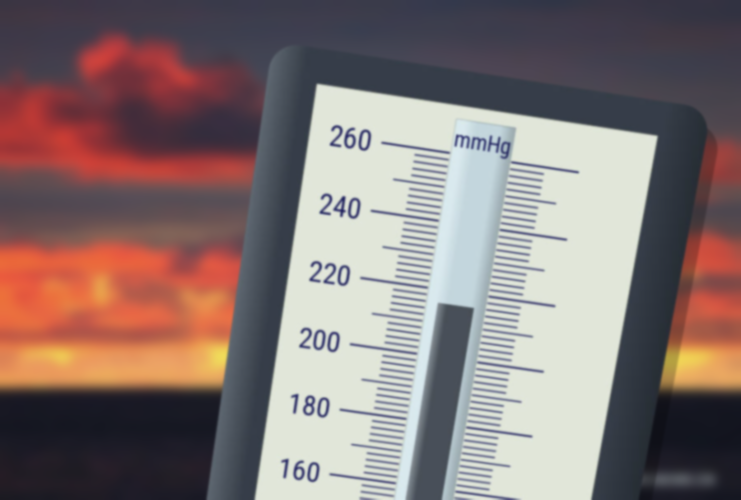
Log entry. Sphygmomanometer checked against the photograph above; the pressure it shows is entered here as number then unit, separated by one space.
216 mmHg
